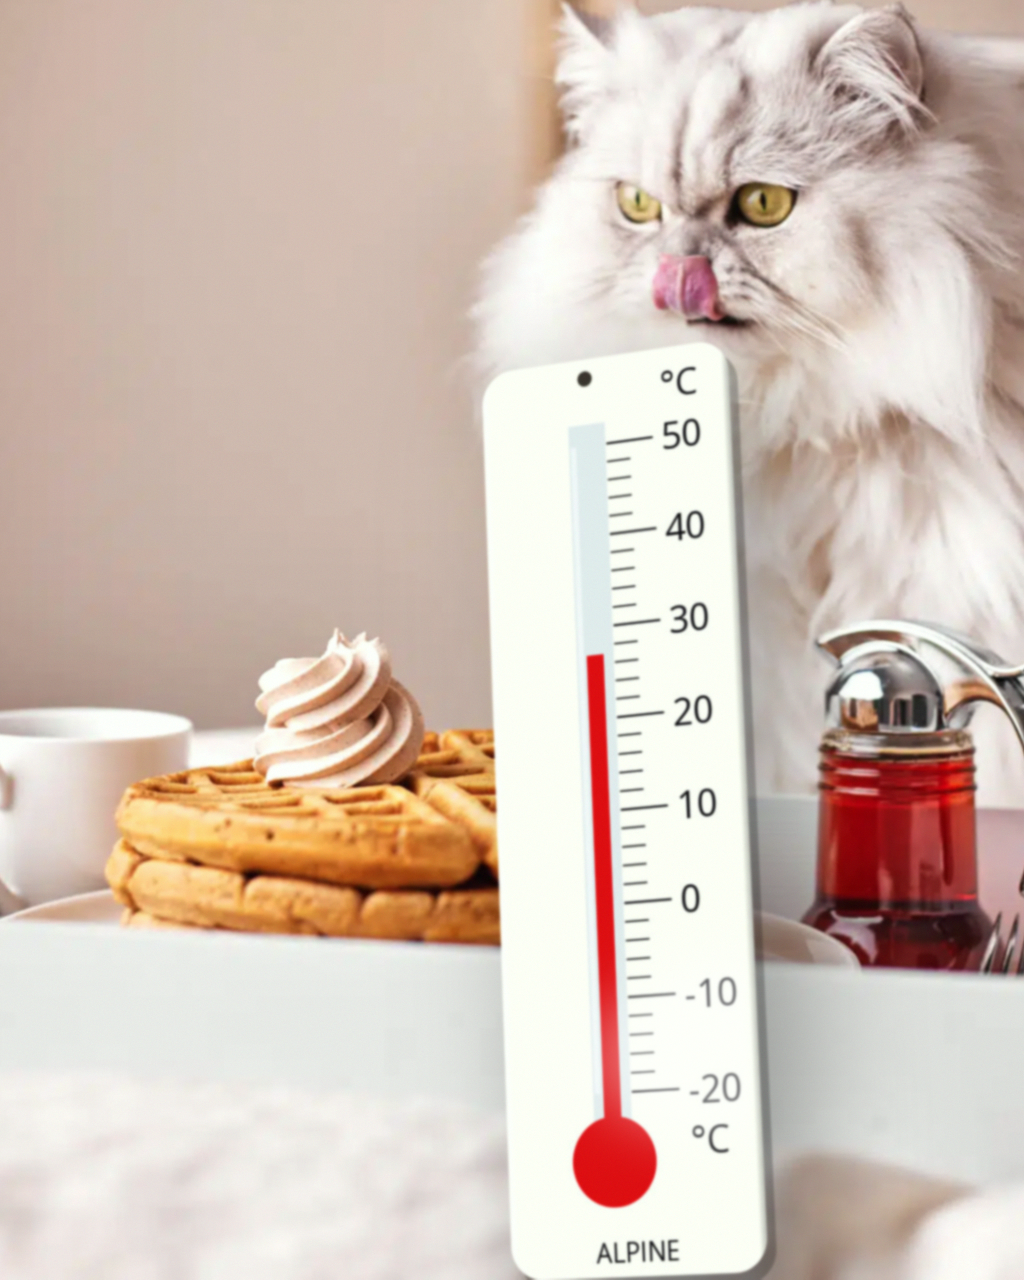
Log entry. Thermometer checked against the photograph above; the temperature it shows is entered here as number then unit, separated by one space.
27 °C
